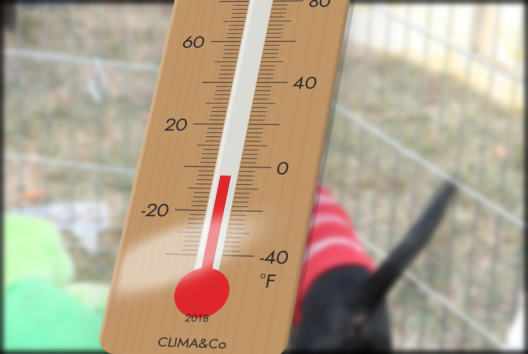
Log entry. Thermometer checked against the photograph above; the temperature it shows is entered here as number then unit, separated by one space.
-4 °F
